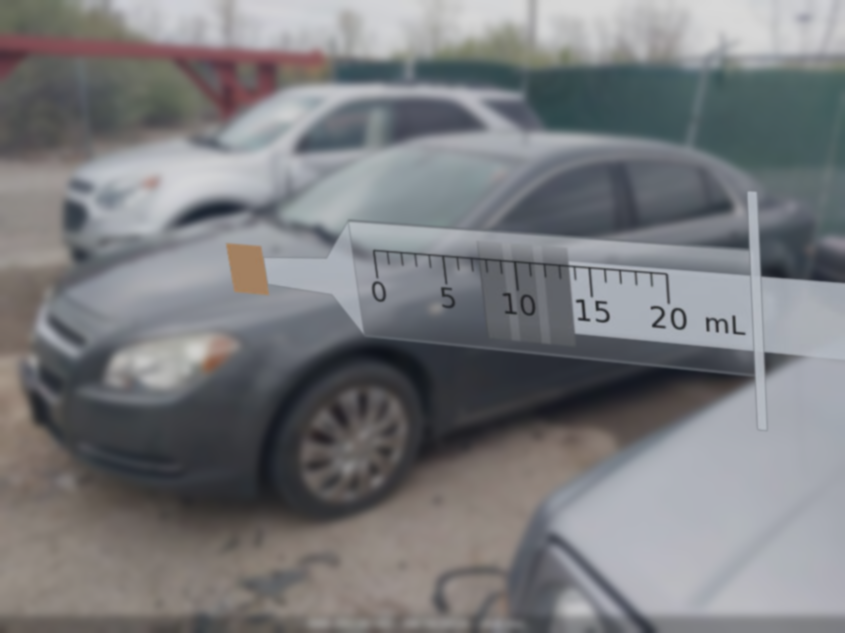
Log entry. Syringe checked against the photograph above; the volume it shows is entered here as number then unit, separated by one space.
7.5 mL
